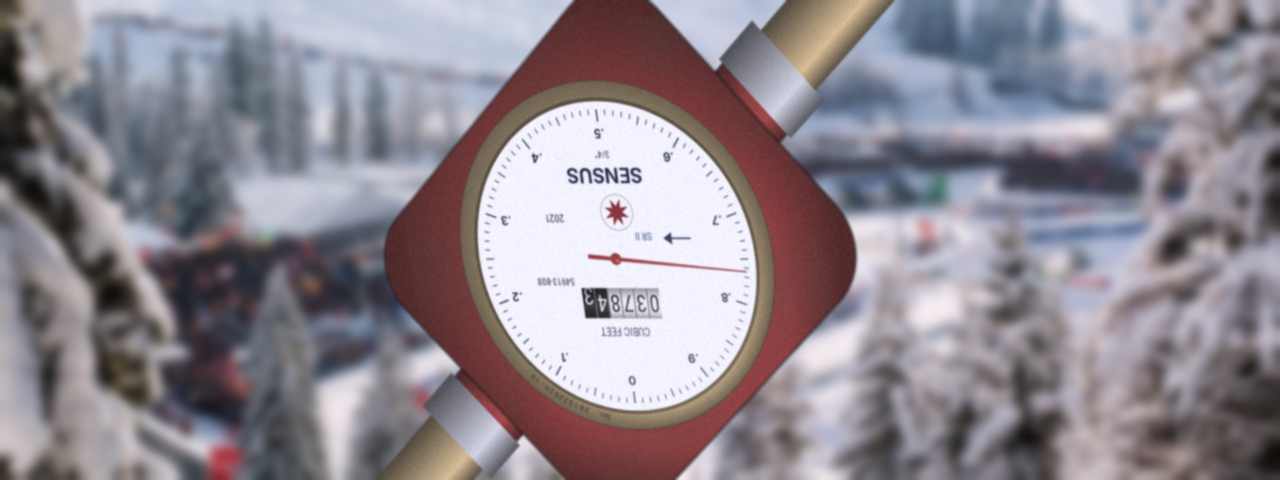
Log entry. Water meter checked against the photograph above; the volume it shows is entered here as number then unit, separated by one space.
37842.76 ft³
